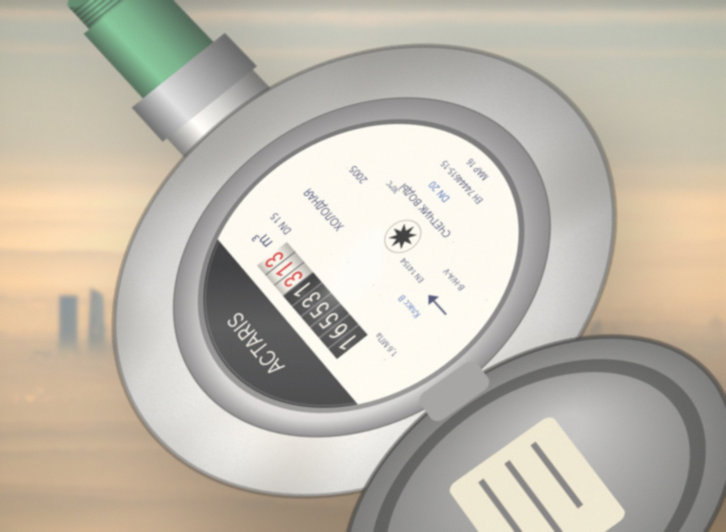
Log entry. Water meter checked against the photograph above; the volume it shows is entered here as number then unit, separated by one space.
165531.313 m³
